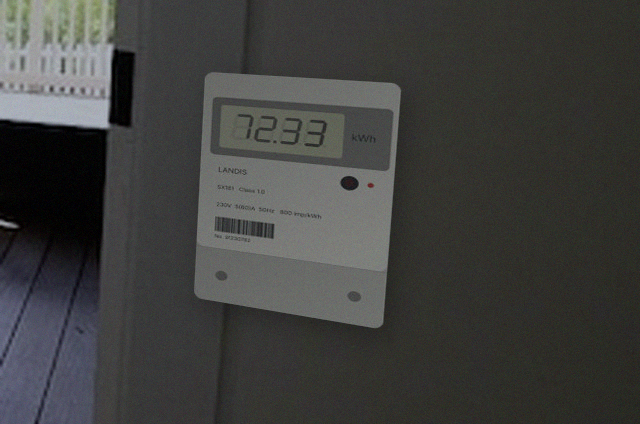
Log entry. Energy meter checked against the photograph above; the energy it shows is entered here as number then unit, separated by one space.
72.33 kWh
